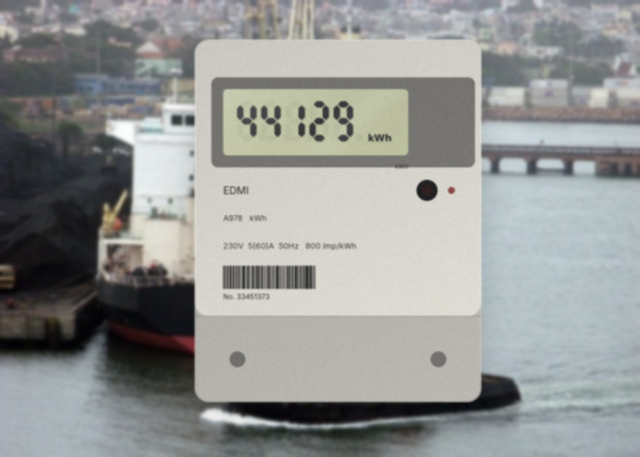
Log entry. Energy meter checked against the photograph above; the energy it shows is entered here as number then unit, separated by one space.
44129 kWh
